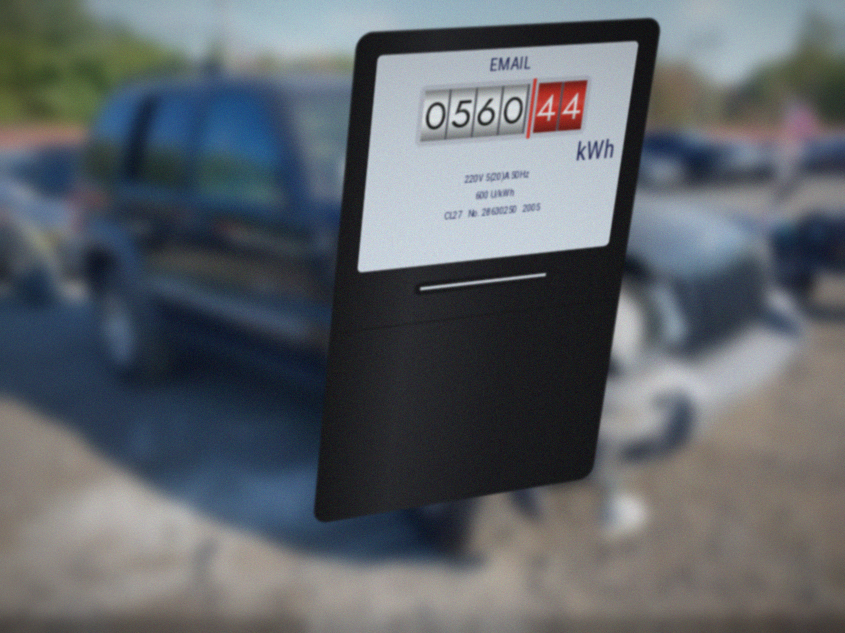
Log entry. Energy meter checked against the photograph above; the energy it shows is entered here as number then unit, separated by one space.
560.44 kWh
